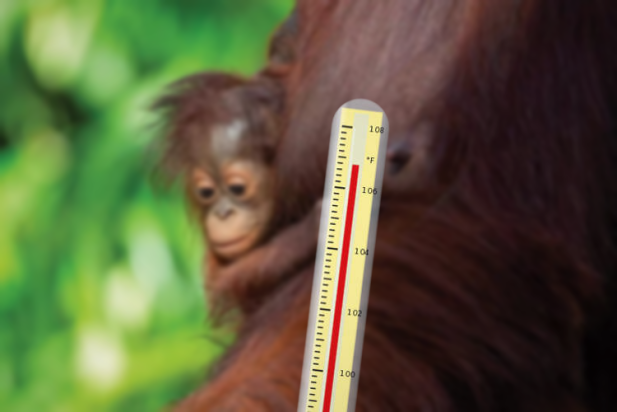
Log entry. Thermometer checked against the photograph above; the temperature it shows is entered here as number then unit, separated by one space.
106.8 °F
